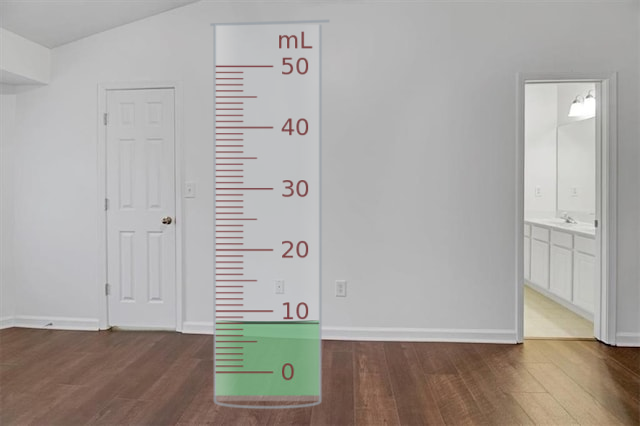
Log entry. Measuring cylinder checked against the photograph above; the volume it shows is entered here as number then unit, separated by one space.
8 mL
